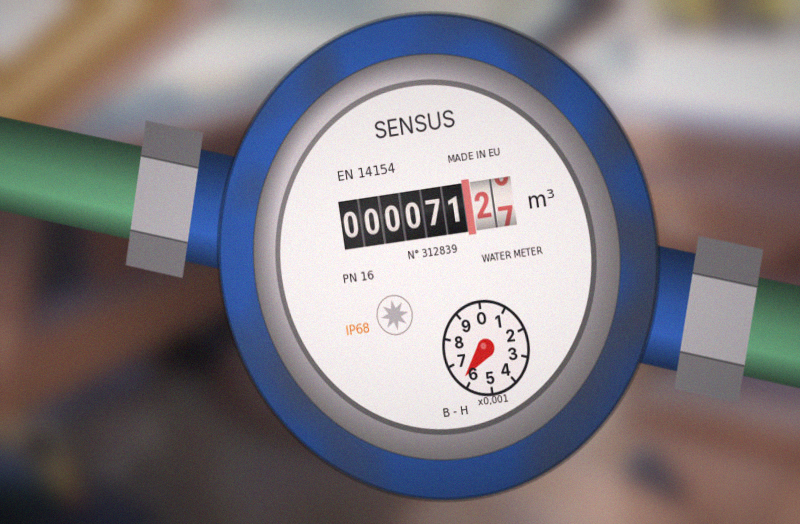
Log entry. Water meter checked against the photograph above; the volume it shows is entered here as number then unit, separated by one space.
71.266 m³
